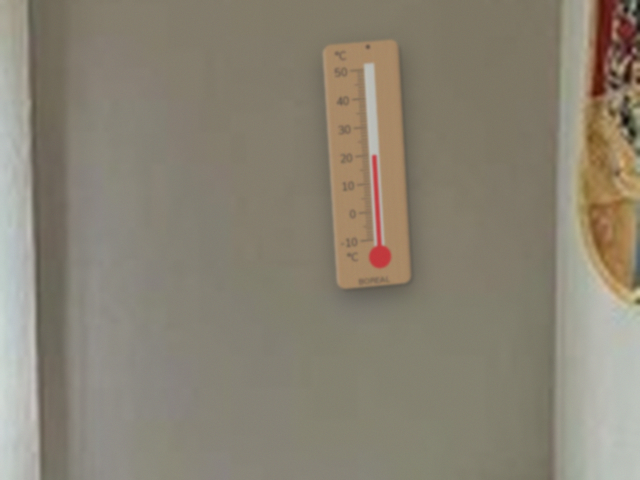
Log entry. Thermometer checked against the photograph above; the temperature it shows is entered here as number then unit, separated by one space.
20 °C
